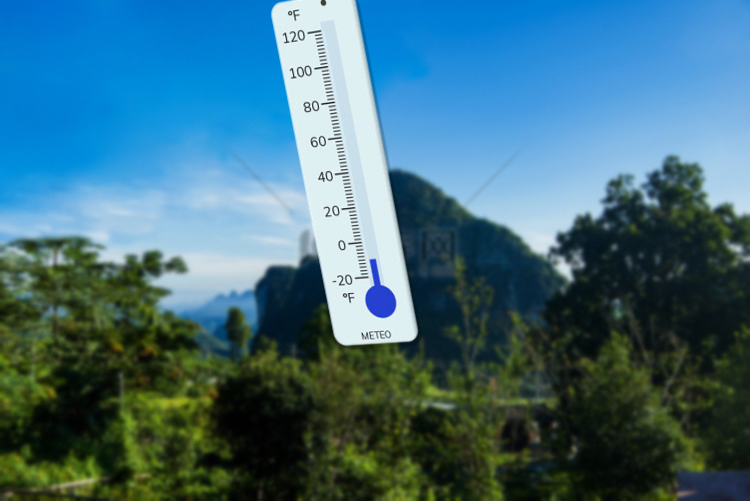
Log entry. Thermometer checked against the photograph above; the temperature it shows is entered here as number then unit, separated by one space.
-10 °F
